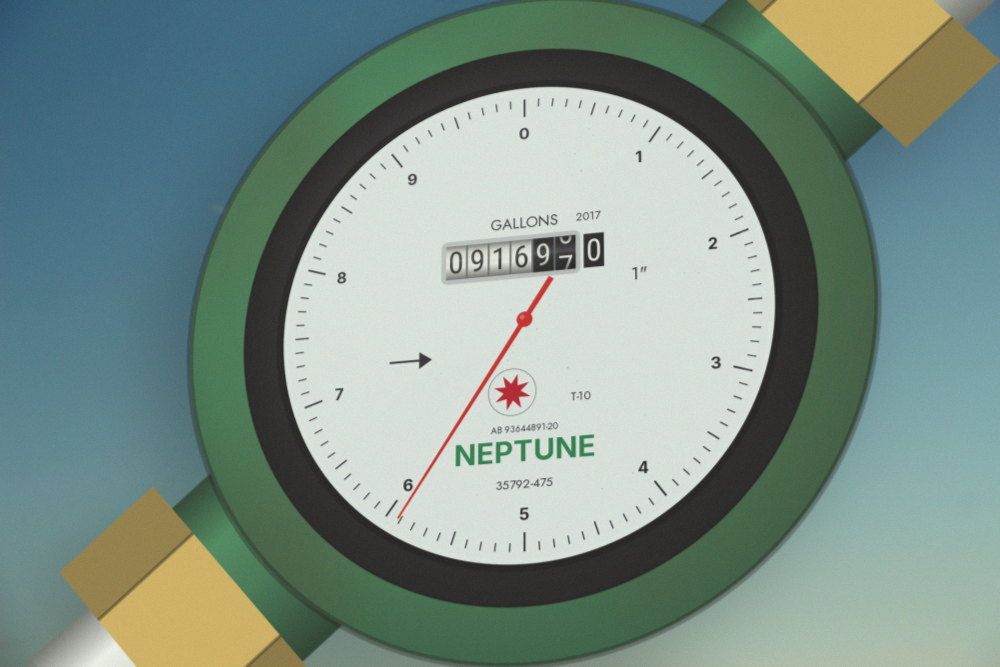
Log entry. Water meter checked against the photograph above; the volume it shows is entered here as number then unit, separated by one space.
916965.9 gal
